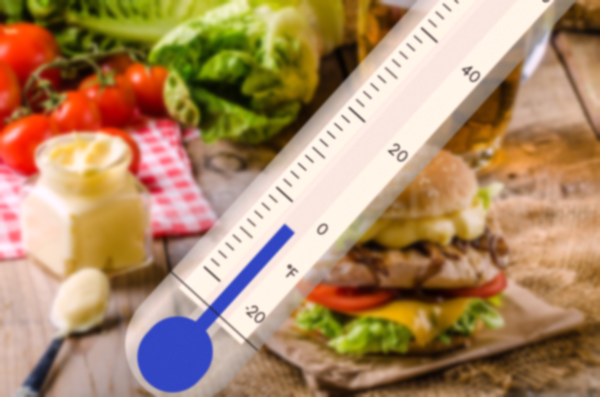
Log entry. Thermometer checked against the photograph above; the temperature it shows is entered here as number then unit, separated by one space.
-4 °F
